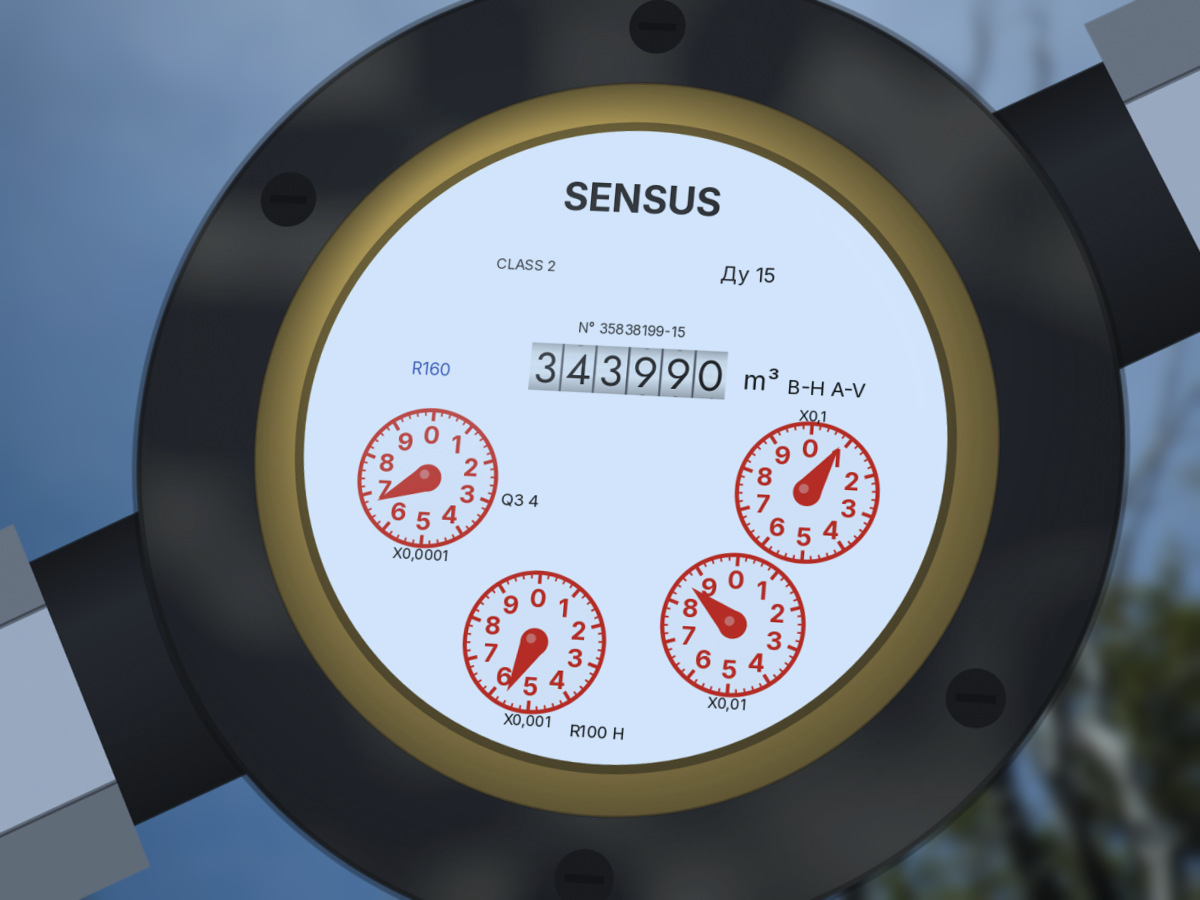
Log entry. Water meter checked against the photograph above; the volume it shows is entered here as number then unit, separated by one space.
343990.0856 m³
